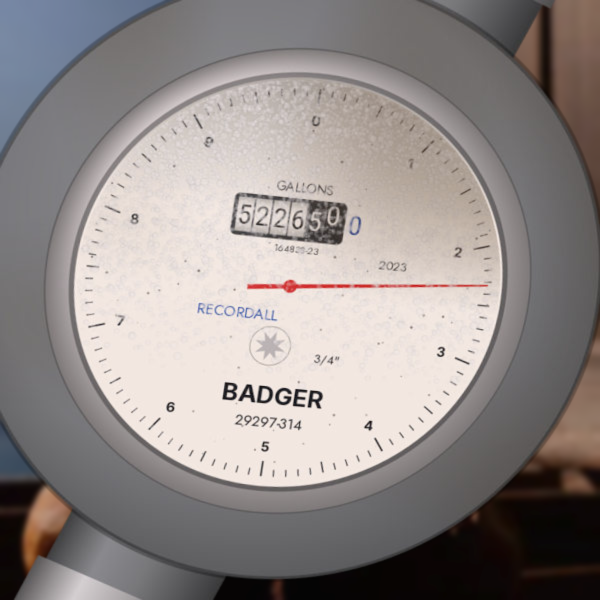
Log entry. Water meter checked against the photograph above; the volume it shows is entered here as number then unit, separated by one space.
5226502.3 gal
